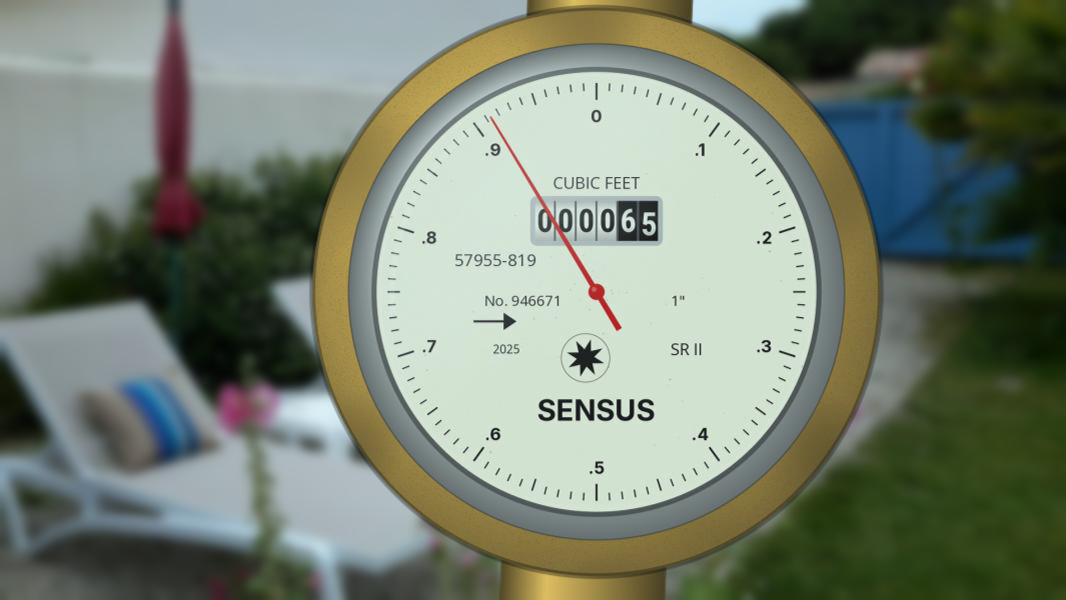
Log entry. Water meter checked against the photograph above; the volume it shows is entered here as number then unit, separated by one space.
64.91 ft³
